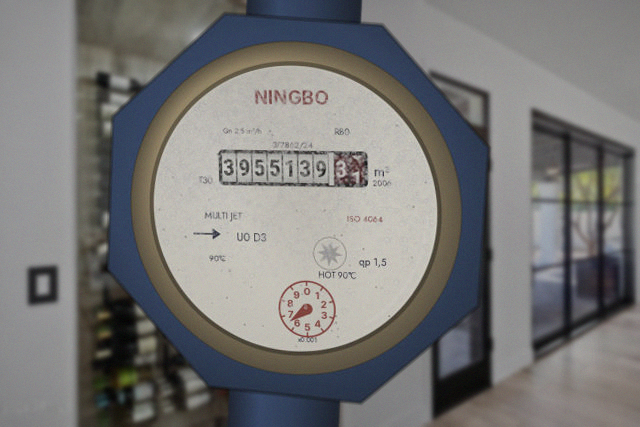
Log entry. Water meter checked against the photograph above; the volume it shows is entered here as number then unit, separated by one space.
3955139.306 m³
